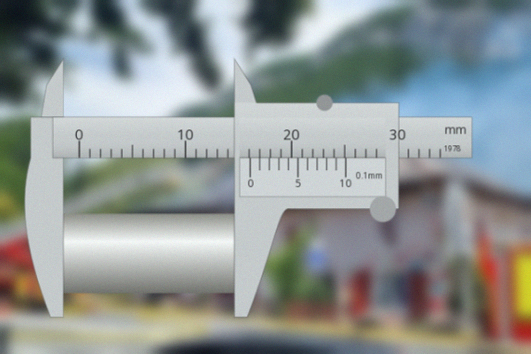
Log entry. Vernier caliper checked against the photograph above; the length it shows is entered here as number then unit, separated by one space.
16.1 mm
